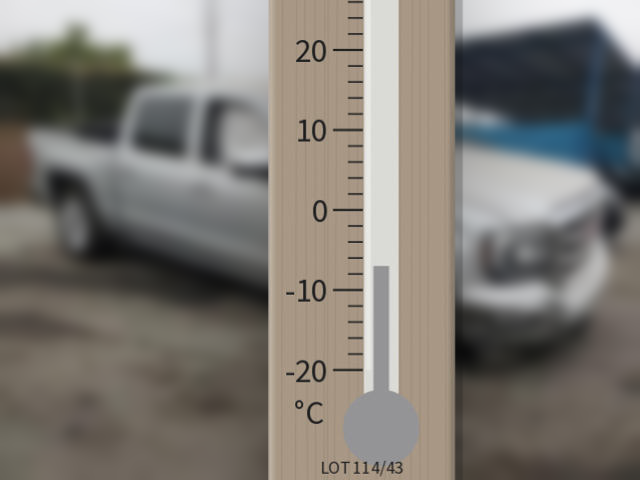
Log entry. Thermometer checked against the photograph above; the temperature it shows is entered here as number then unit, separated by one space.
-7 °C
